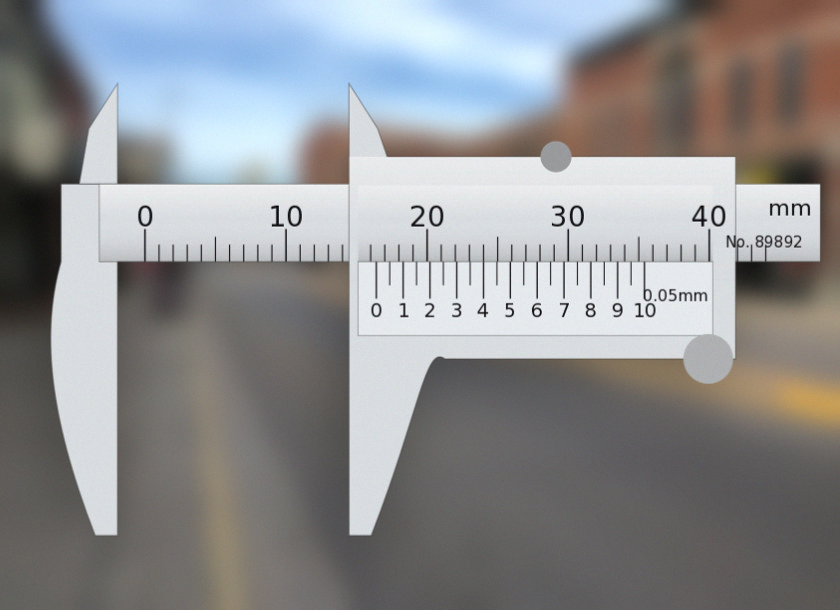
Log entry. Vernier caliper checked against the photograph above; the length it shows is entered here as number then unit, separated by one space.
16.4 mm
